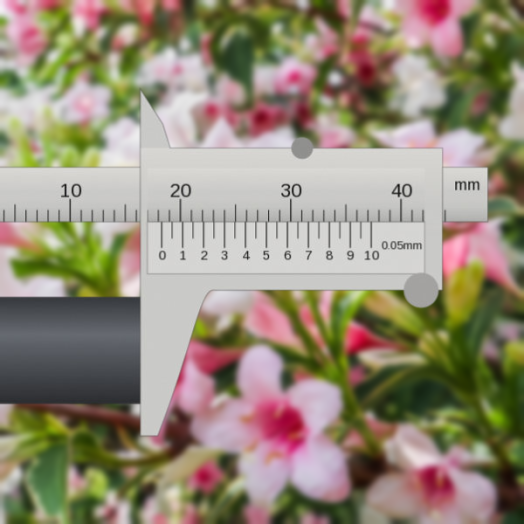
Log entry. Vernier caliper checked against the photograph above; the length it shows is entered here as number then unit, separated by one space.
18.3 mm
